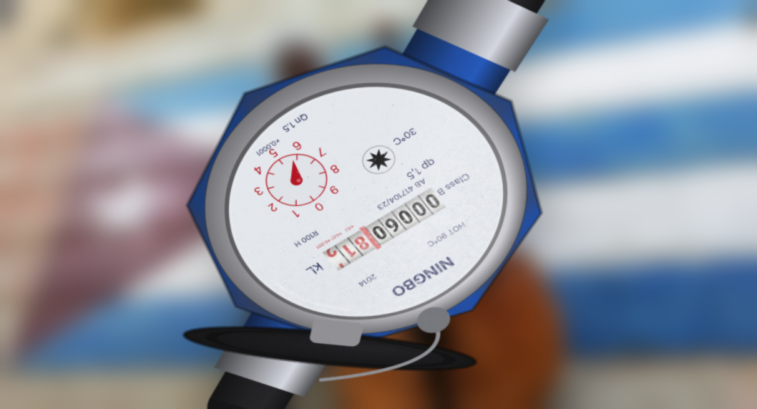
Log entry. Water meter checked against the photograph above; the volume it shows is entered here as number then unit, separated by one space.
60.8115 kL
